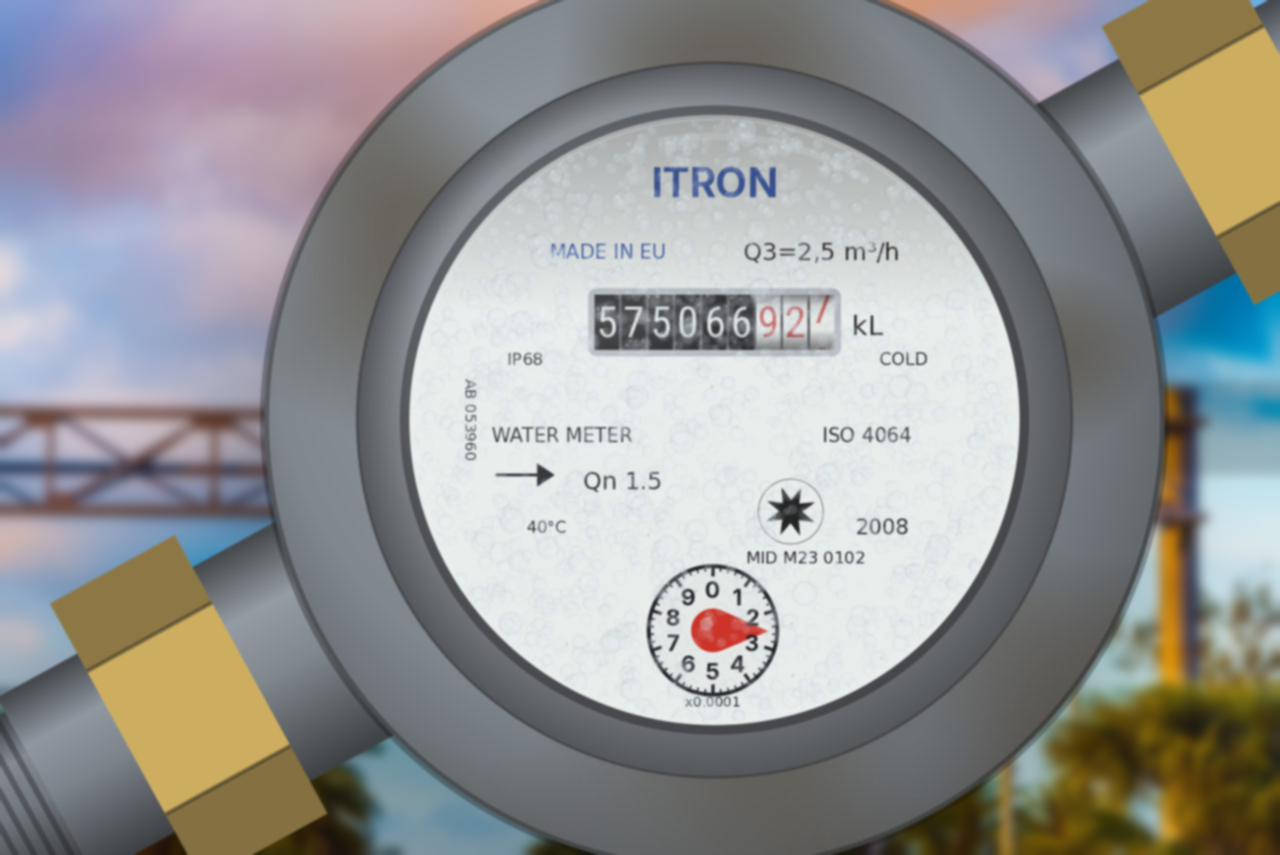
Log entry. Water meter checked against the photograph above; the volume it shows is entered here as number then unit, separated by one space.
575066.9272 kL
